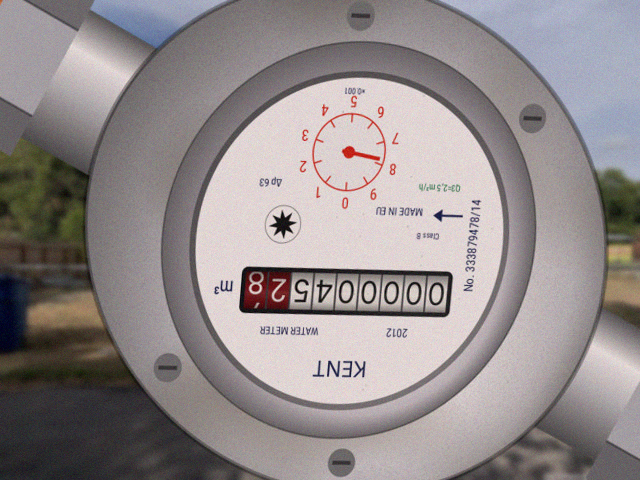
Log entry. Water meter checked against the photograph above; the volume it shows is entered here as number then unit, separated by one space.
45.277 m³
